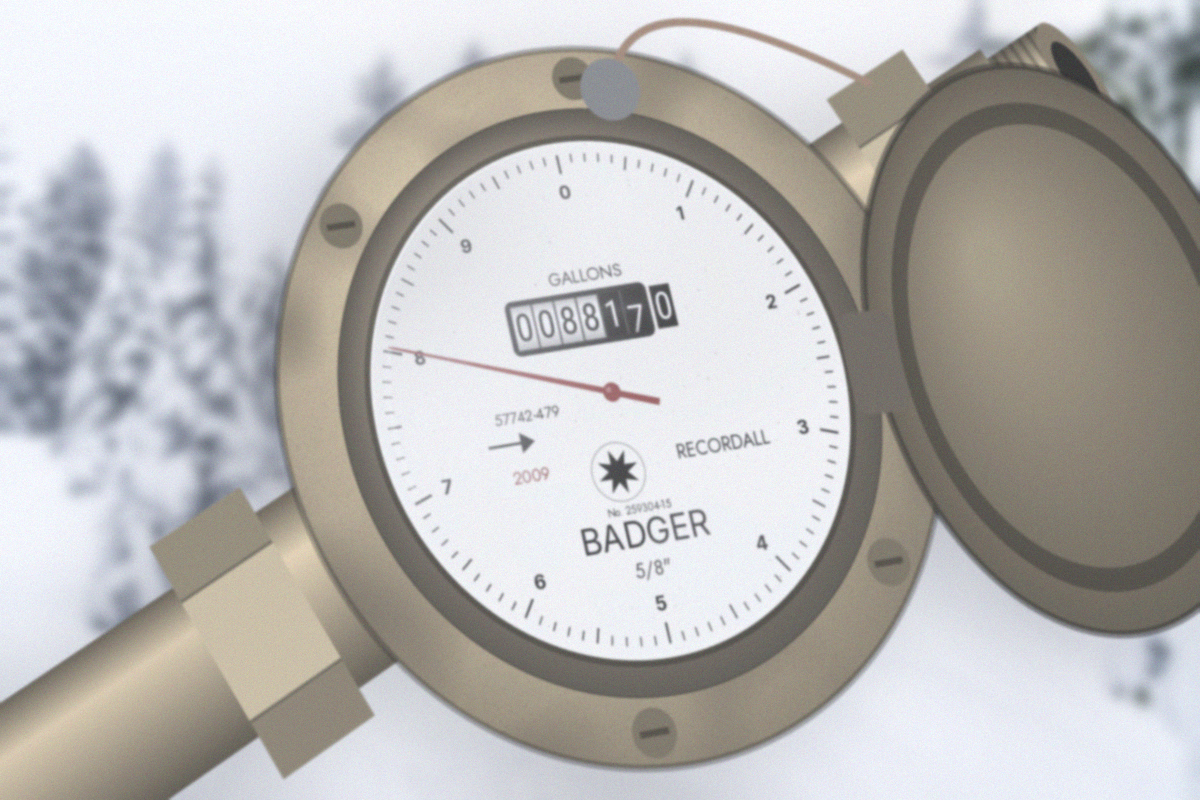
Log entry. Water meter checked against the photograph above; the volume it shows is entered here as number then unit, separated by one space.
88168.0 gal
